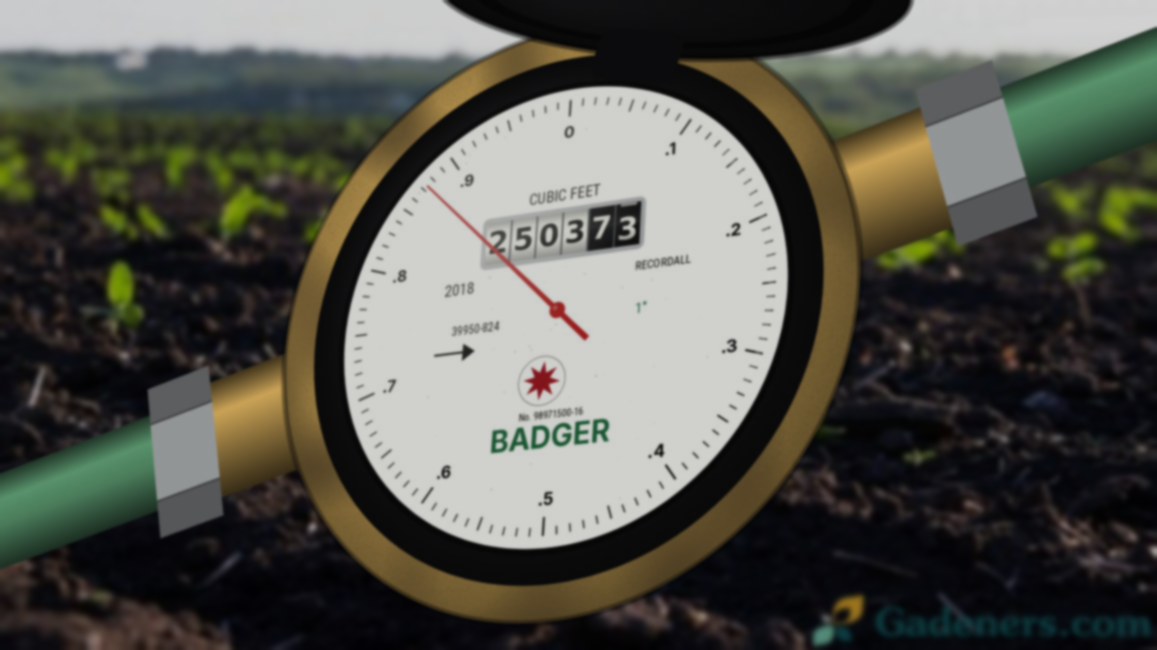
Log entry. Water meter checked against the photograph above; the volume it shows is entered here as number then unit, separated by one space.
250372.87 ft³
